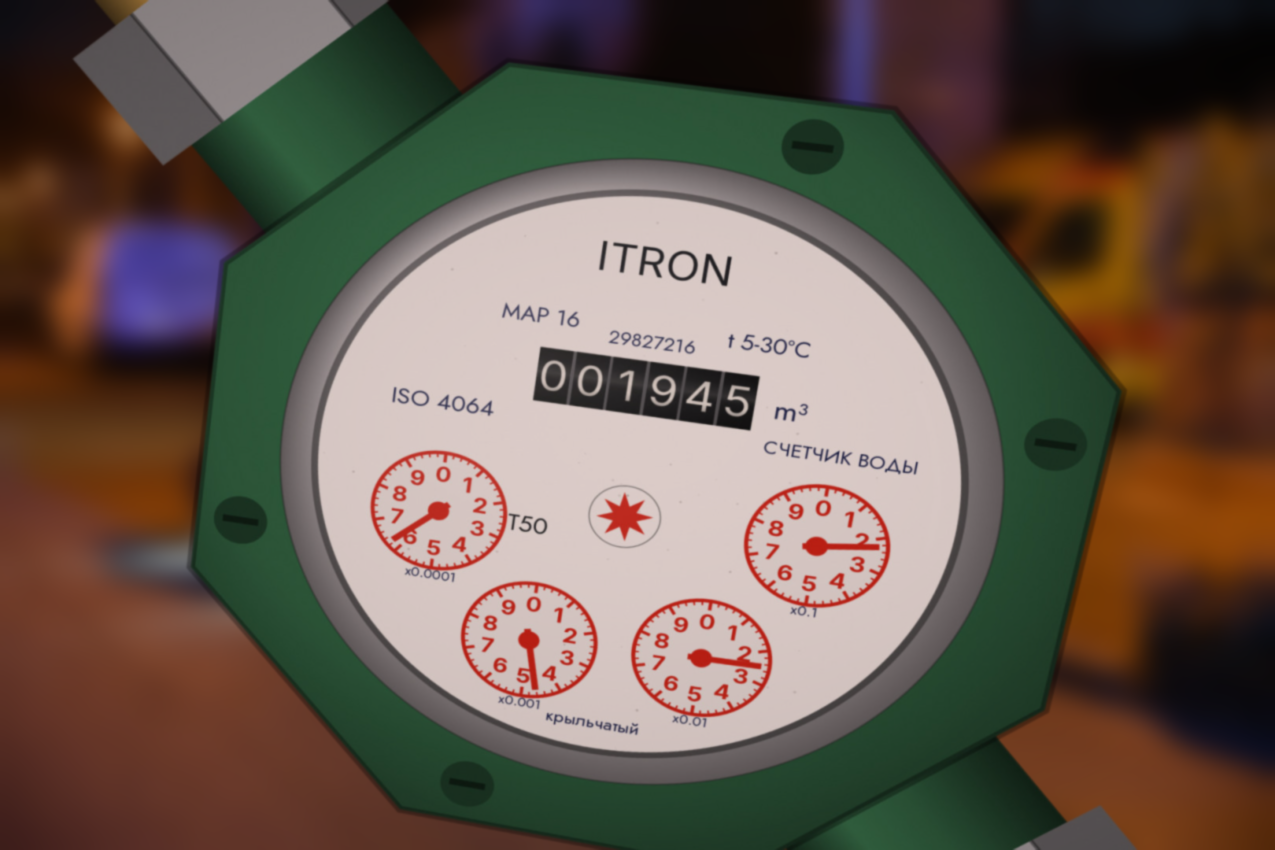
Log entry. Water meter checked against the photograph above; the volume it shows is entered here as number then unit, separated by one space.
1945.2246 m³
